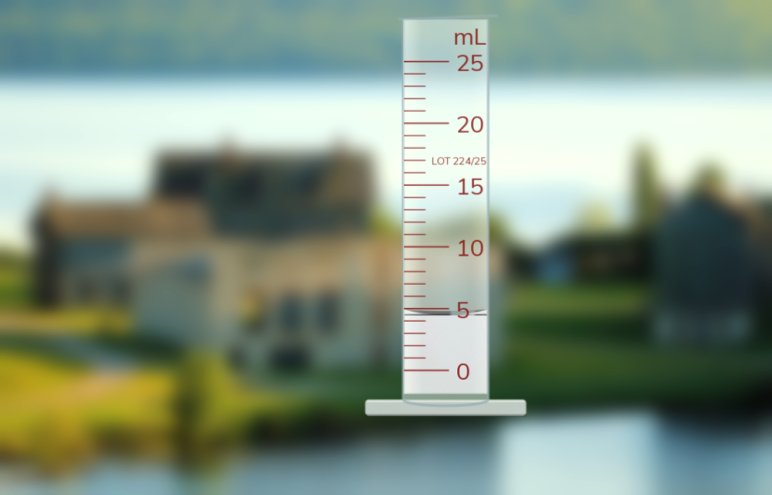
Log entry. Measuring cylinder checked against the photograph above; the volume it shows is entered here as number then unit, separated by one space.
4.5 mL
